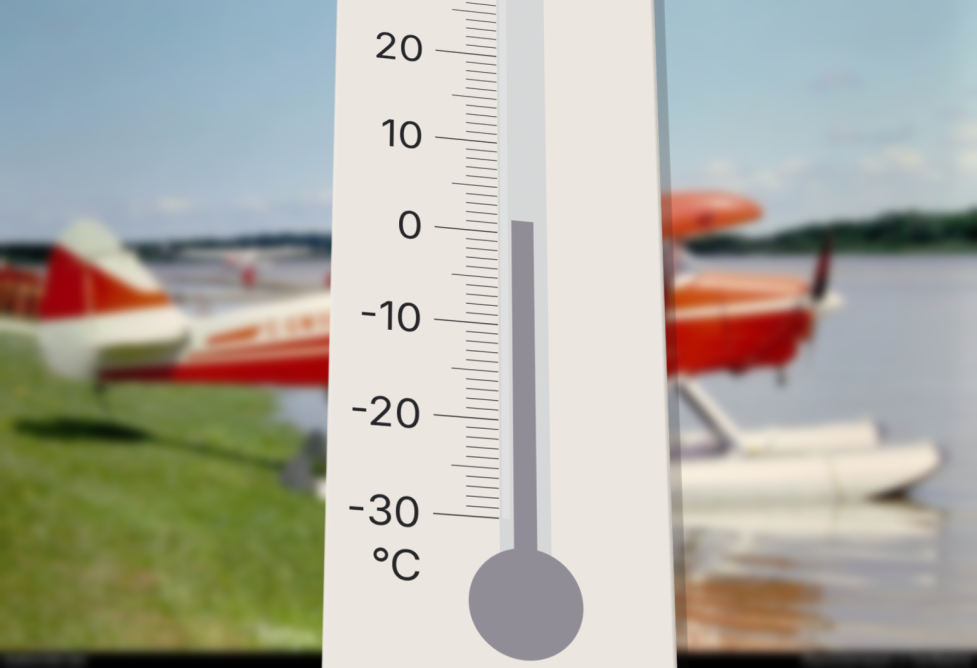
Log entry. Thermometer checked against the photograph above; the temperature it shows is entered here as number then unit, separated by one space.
1.5 °C
